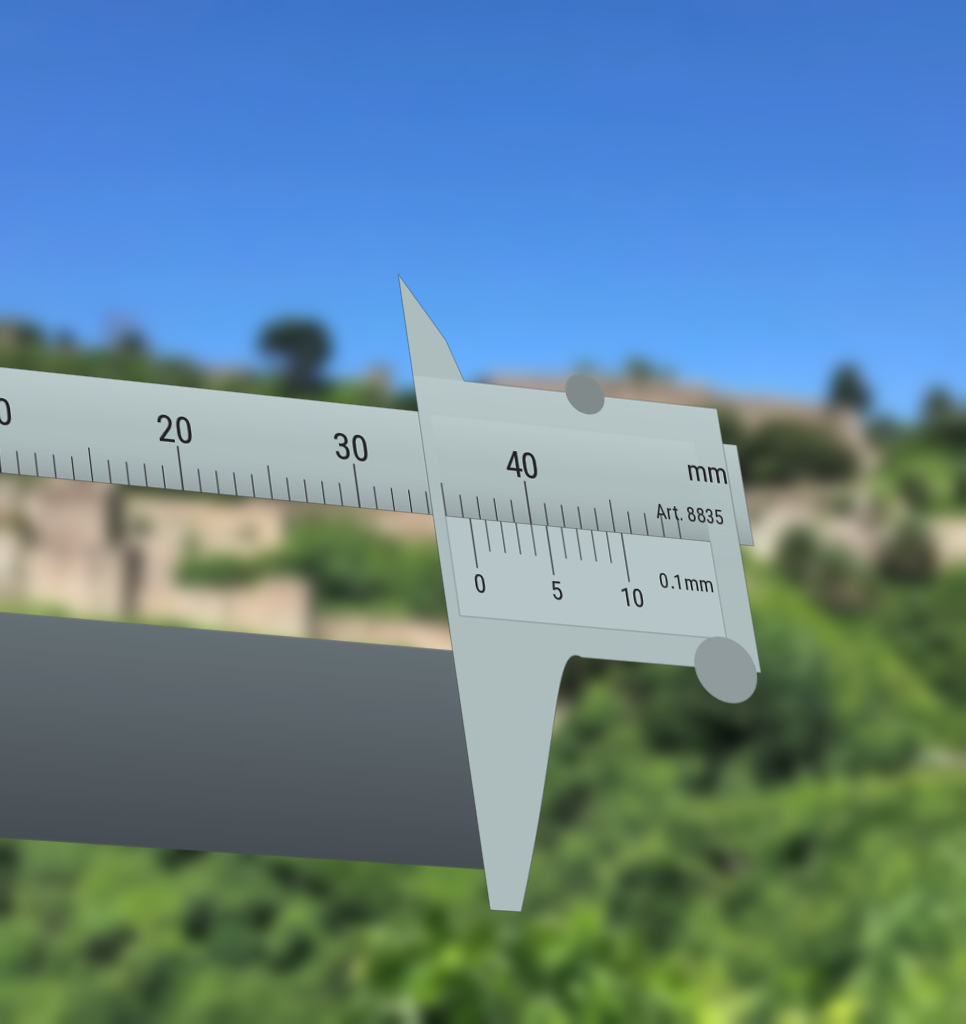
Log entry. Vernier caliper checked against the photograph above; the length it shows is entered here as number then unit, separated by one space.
36.4 mm
